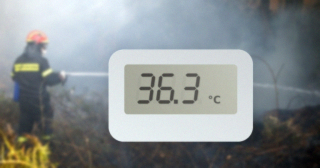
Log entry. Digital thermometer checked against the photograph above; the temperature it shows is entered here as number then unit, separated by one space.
36.3 °C
